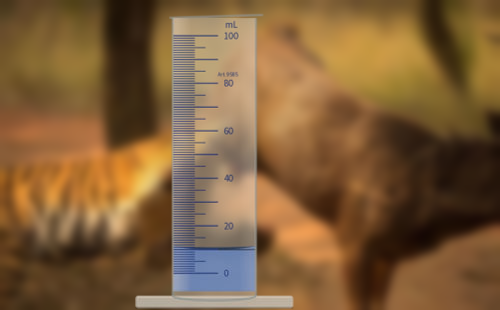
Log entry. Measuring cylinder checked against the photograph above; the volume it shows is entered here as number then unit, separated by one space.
10 mL
